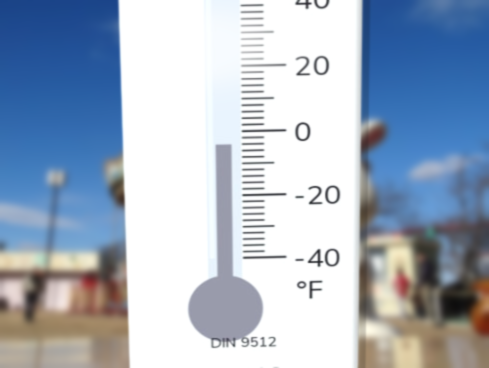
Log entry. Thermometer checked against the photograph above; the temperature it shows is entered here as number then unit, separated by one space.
-4 °F
